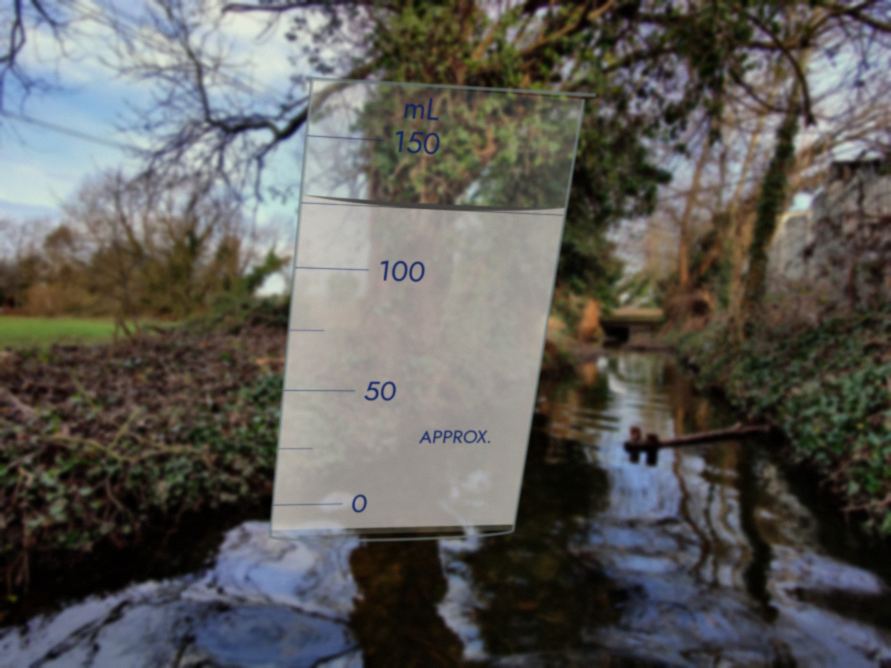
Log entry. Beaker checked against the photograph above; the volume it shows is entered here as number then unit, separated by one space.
125 mL
